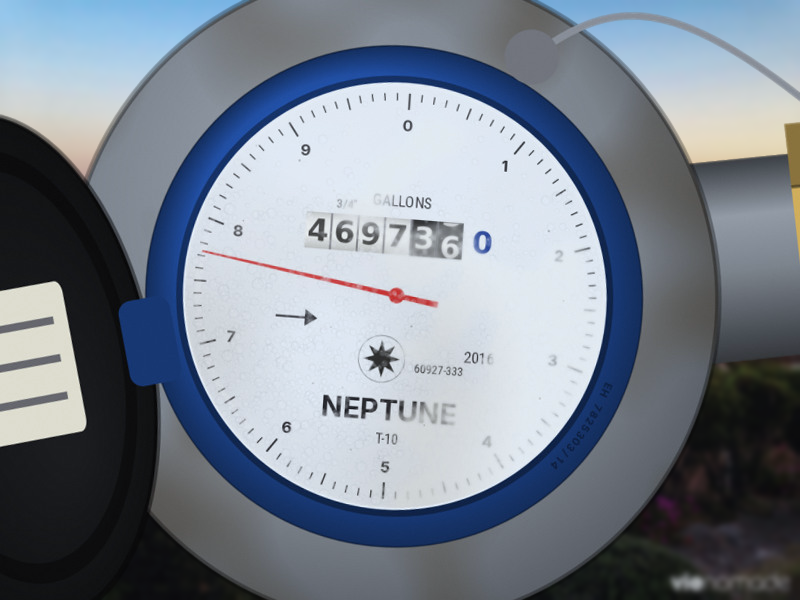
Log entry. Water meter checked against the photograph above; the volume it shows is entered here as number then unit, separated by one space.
4697357.7 gal
